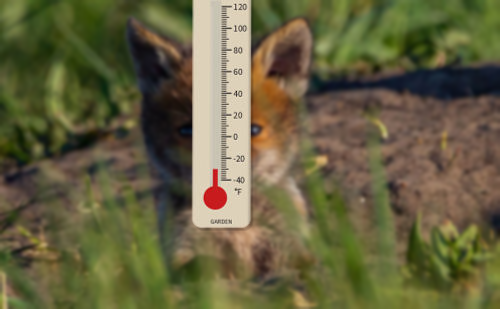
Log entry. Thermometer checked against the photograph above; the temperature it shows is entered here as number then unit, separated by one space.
-30 °F
